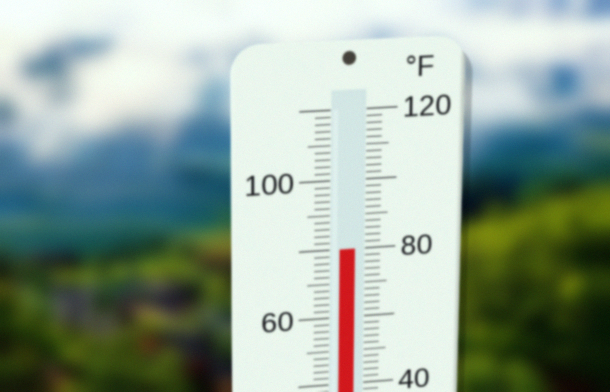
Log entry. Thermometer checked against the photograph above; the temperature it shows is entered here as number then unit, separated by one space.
80 °F
